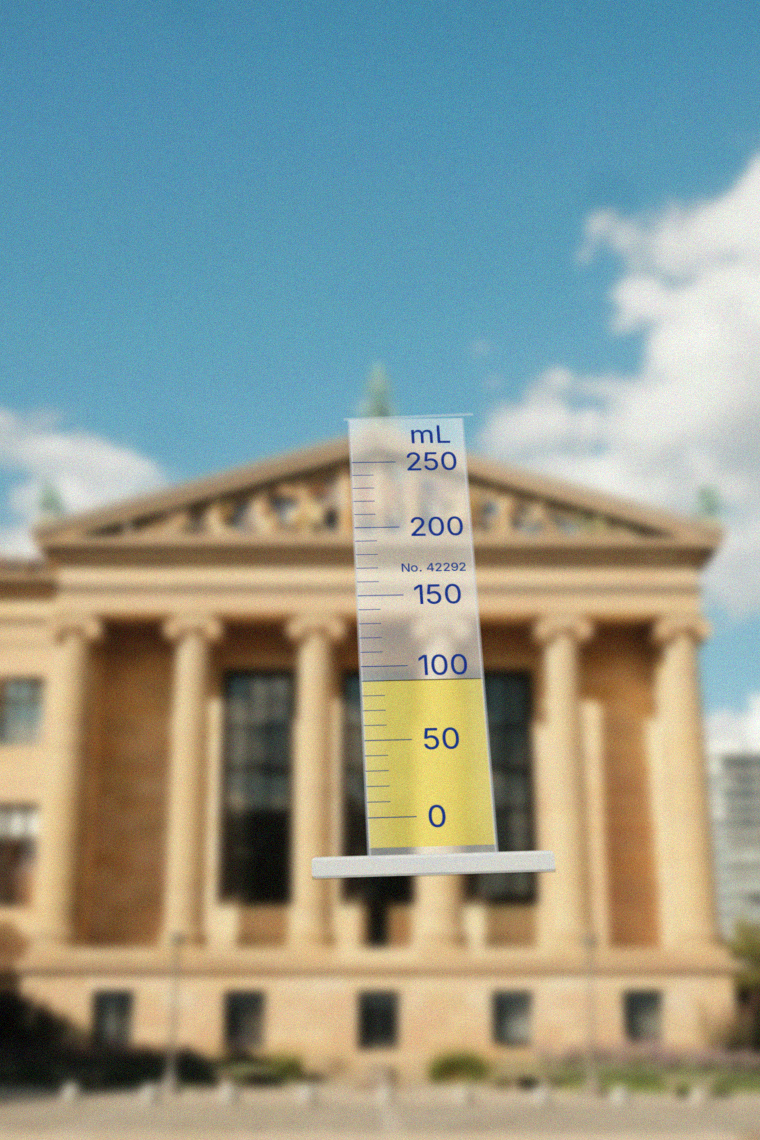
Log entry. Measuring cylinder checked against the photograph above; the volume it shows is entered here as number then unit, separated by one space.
90 mL
